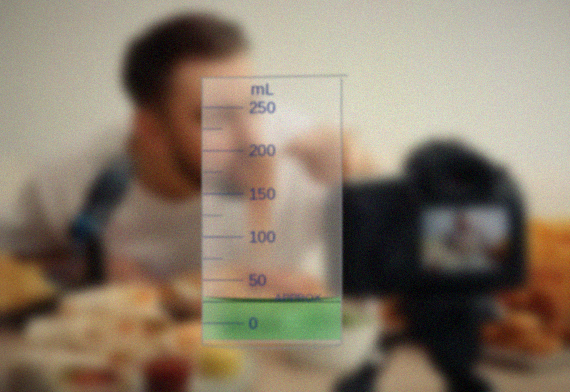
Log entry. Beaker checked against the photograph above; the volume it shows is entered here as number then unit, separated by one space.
25 mL
